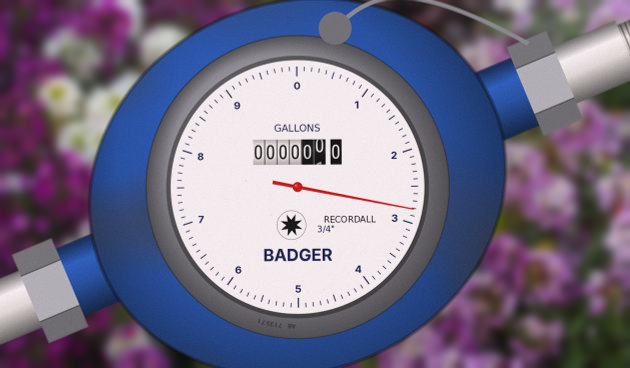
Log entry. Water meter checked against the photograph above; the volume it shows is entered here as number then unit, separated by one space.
2.8 gal
